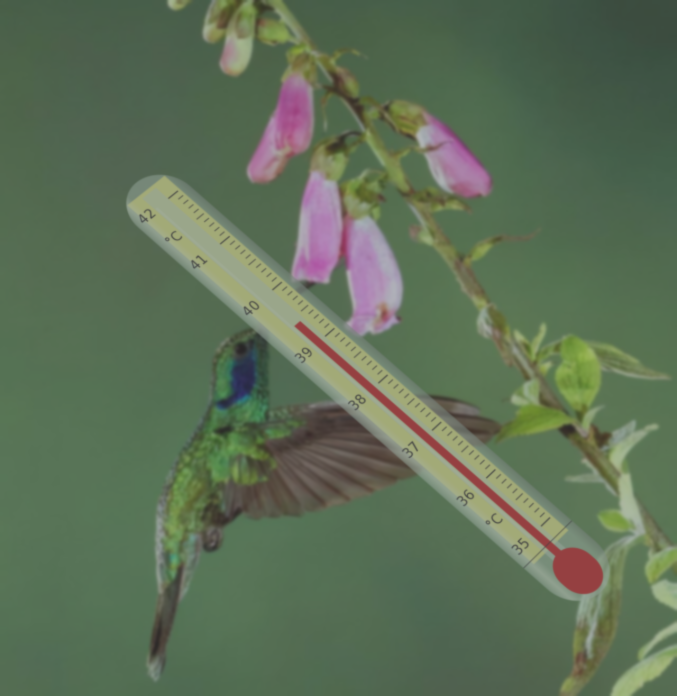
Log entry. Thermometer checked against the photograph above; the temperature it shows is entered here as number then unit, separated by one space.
39.4 °C
